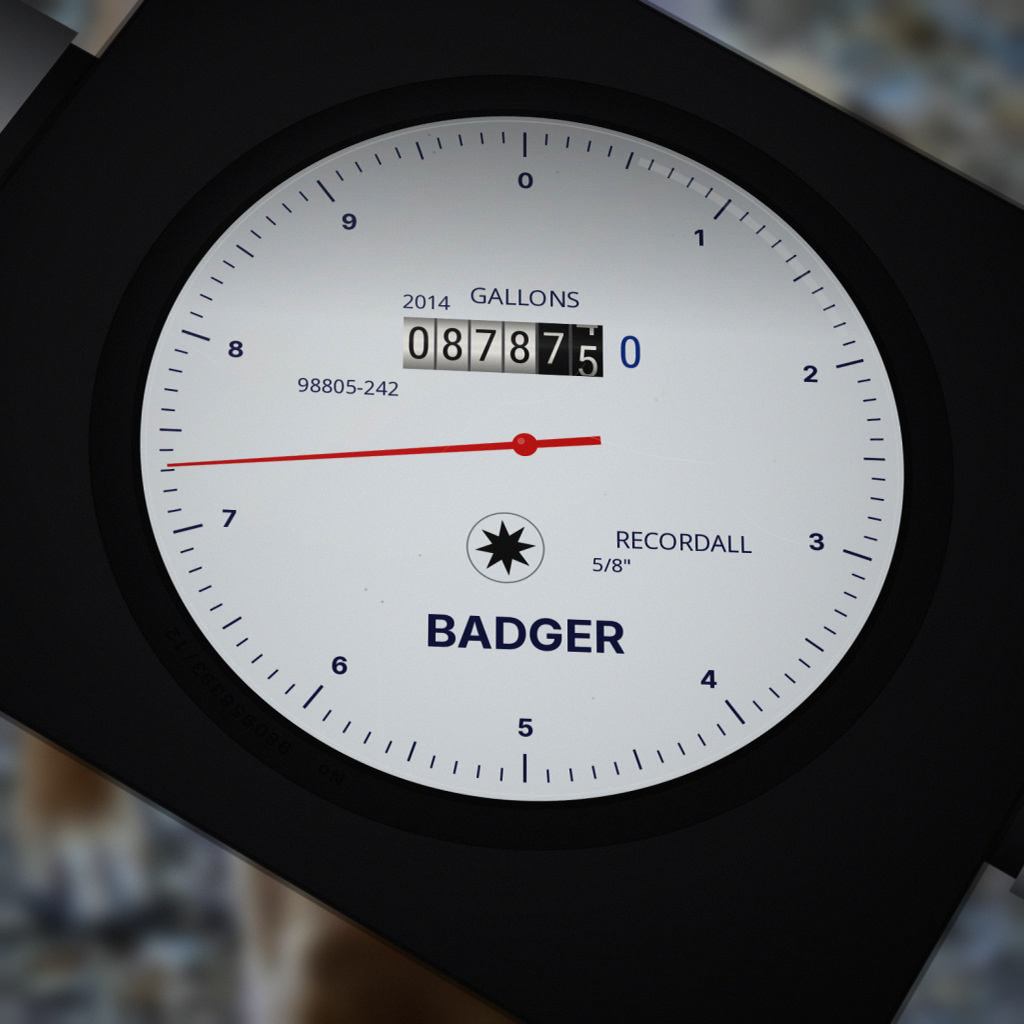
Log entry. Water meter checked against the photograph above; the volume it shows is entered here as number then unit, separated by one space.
878747.3 gal
